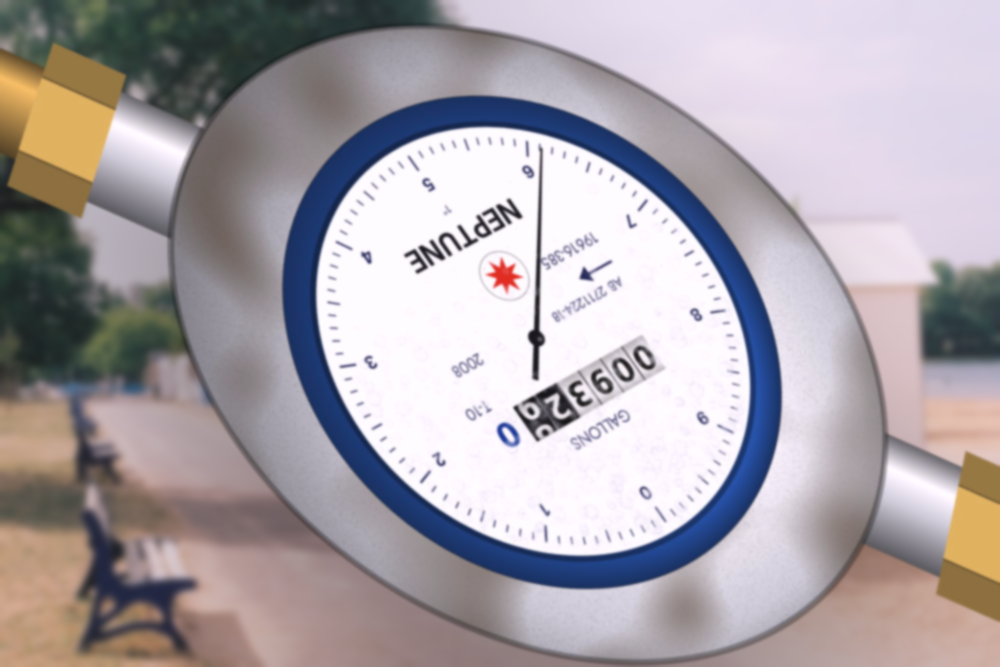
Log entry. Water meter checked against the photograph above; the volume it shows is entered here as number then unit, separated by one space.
93286.1 gal
